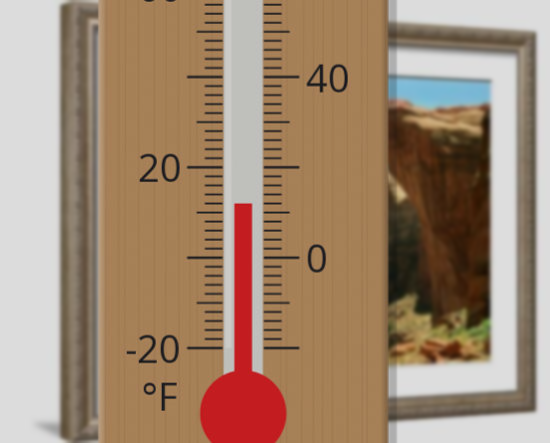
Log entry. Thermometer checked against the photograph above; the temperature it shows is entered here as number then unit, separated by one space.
12 °F
